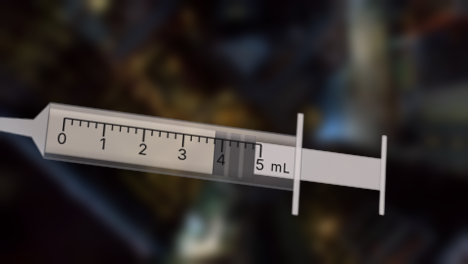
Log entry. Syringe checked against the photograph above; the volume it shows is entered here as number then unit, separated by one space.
3.8 mL
